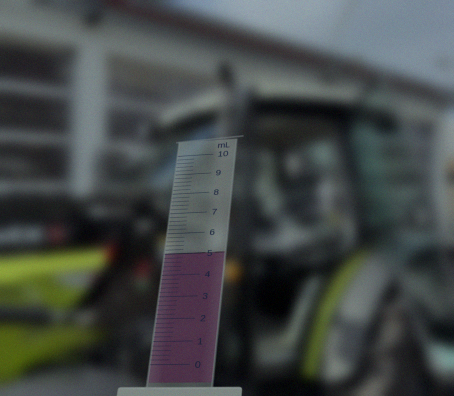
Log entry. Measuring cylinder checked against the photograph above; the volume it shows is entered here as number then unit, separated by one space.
5 mL
